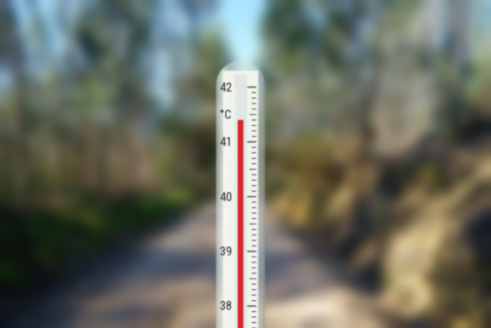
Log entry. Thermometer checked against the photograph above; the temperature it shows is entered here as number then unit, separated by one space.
41.4 °C
